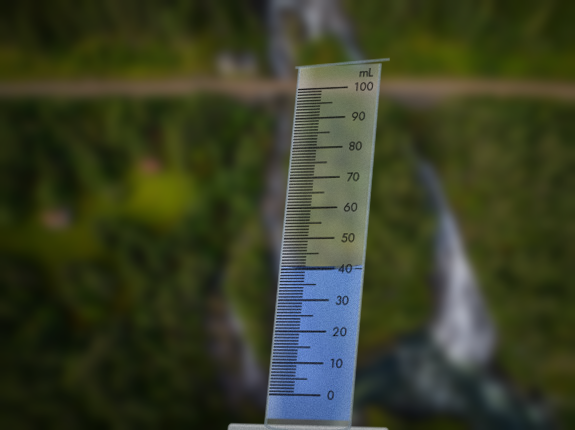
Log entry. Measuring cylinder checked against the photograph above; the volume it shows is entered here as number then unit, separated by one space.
40 mL
